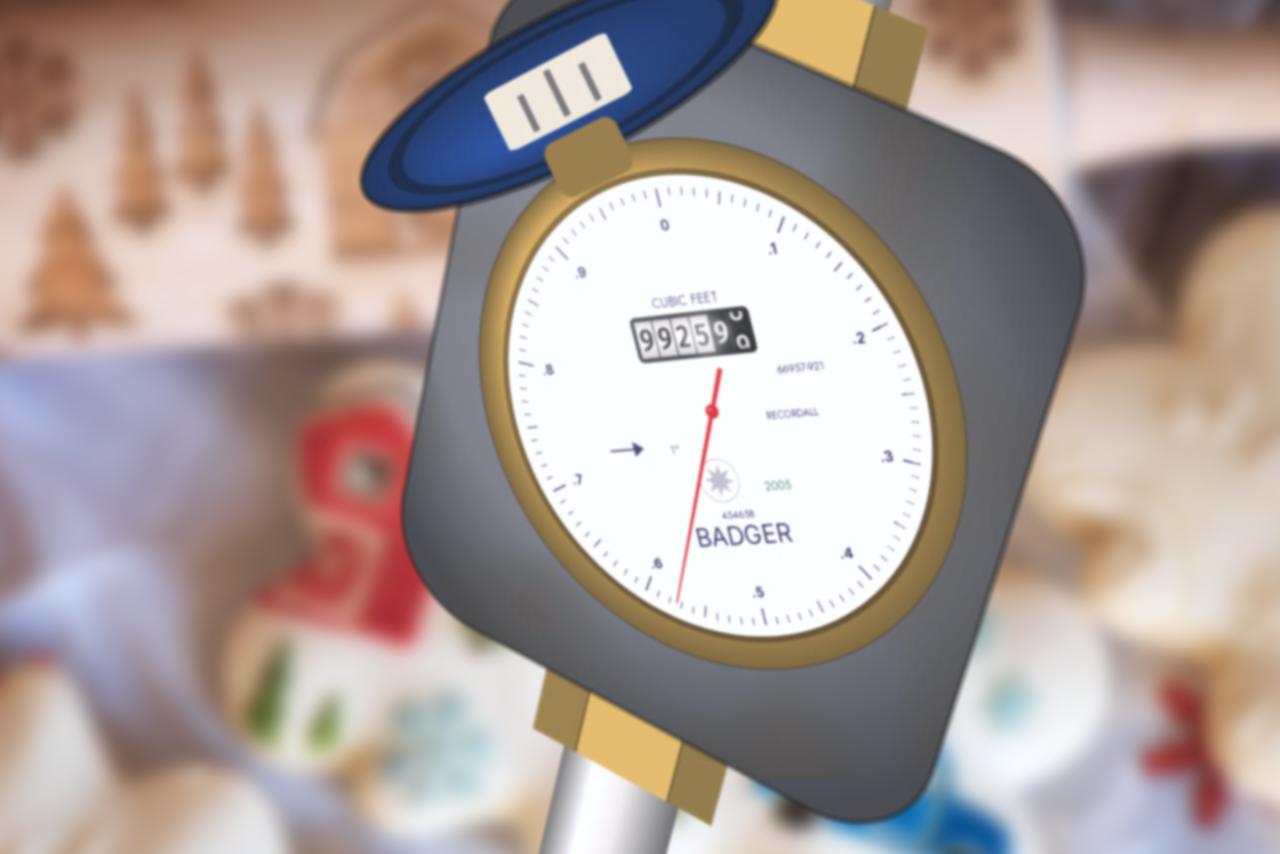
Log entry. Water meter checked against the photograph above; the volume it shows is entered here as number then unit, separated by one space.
992598.57 ft³
